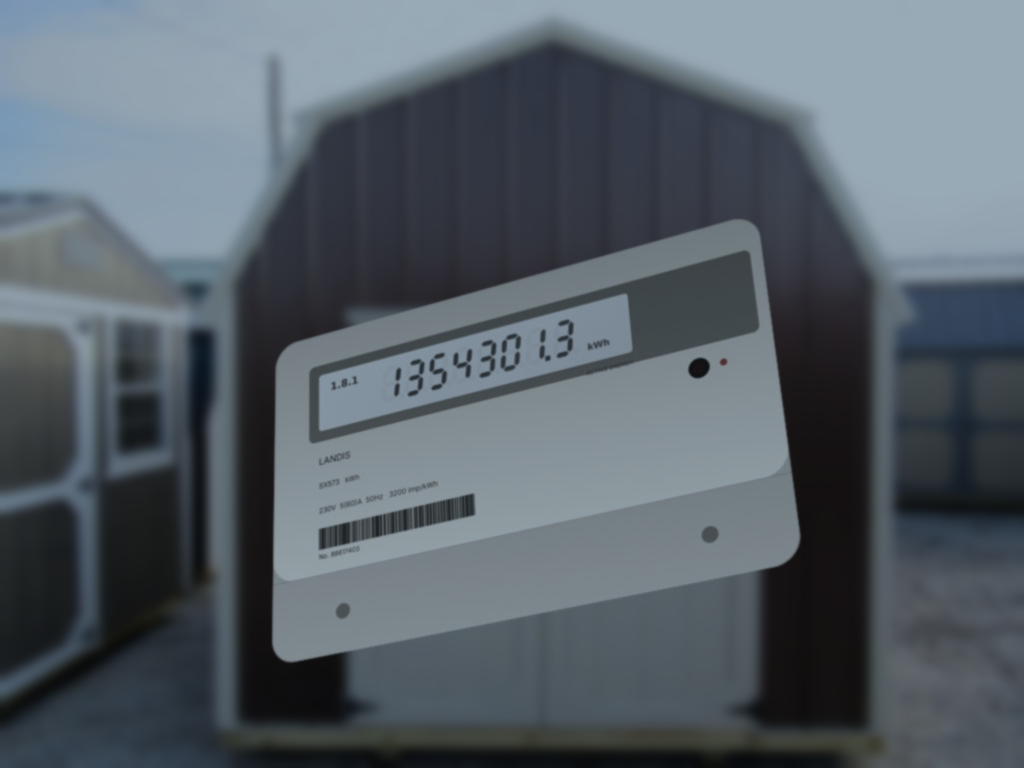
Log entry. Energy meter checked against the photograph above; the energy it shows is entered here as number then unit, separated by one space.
1354301.3 kWh
